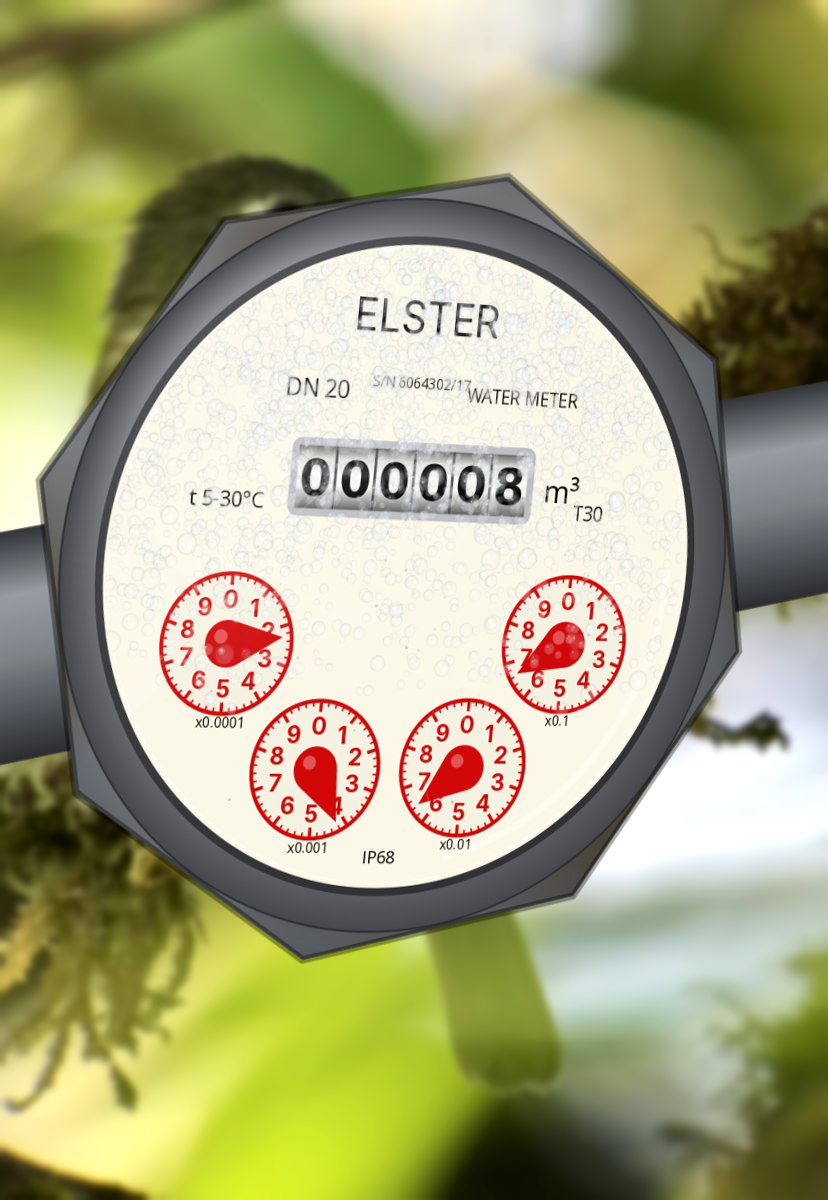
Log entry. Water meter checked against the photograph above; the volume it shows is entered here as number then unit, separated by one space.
8.6642 m³
